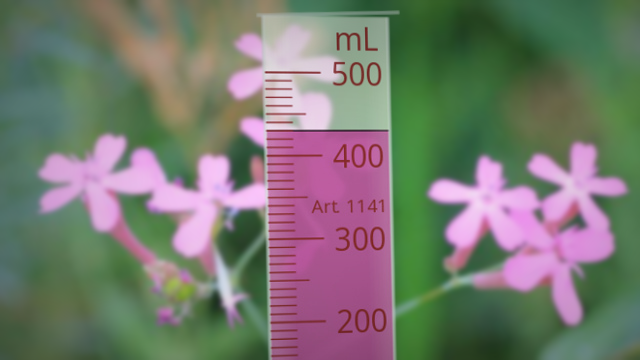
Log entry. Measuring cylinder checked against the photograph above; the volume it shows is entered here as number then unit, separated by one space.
430 mL
